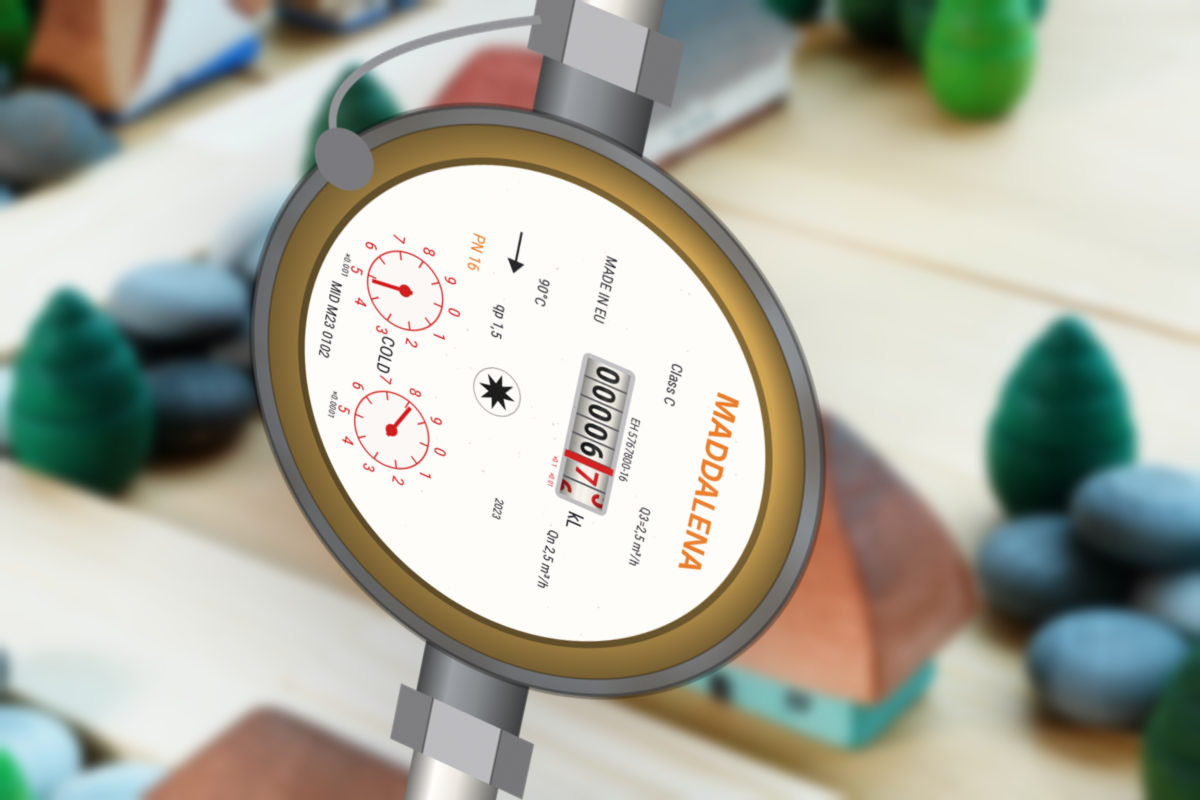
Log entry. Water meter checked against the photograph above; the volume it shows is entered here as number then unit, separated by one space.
6.7548 kL
